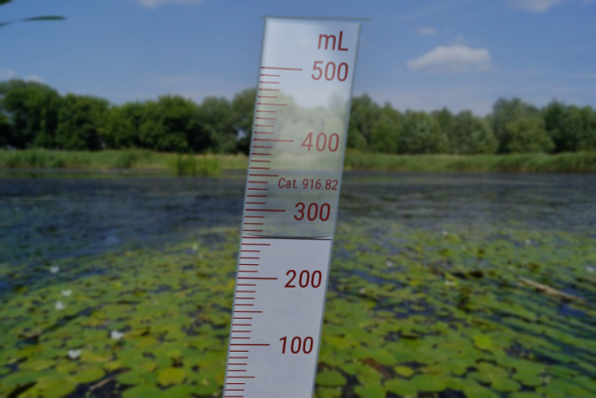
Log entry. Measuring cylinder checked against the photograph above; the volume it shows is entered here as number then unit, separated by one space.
260 mL
